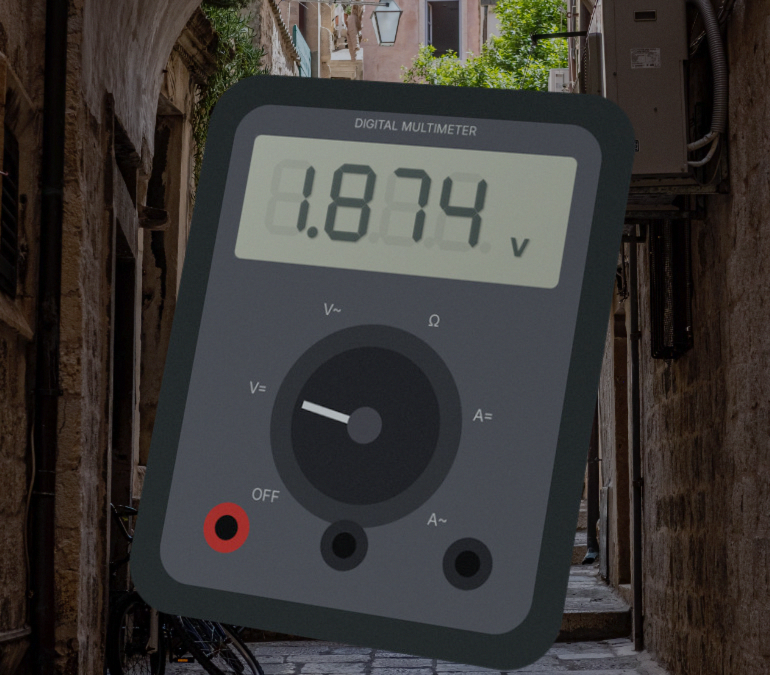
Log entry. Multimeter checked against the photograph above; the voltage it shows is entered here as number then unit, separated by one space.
1.874 V
